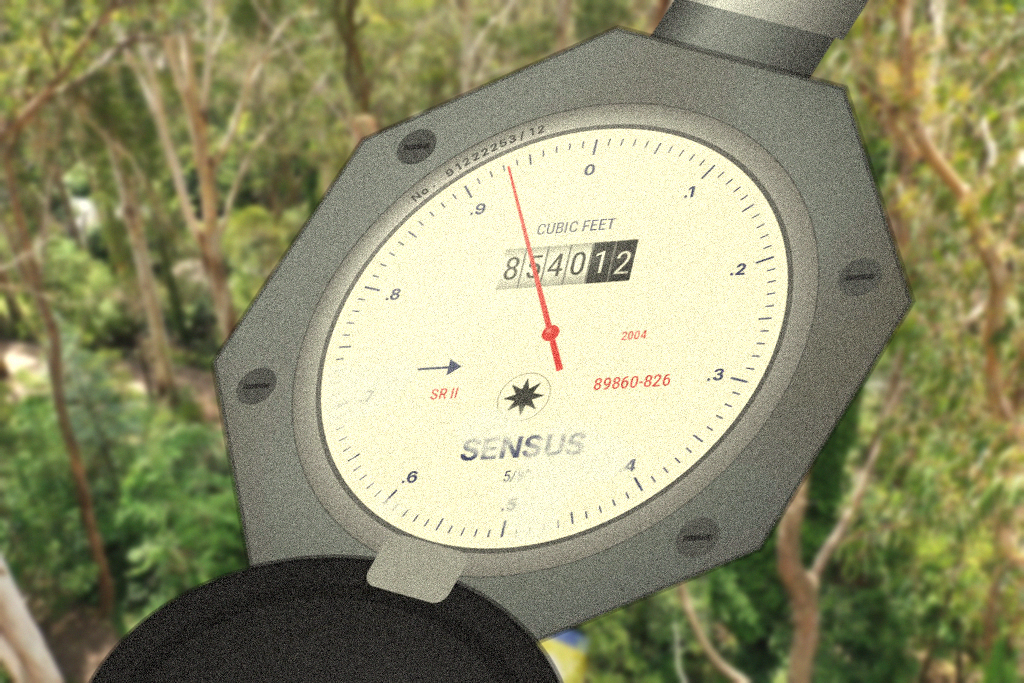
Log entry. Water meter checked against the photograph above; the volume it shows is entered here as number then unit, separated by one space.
854011.93 ft³
